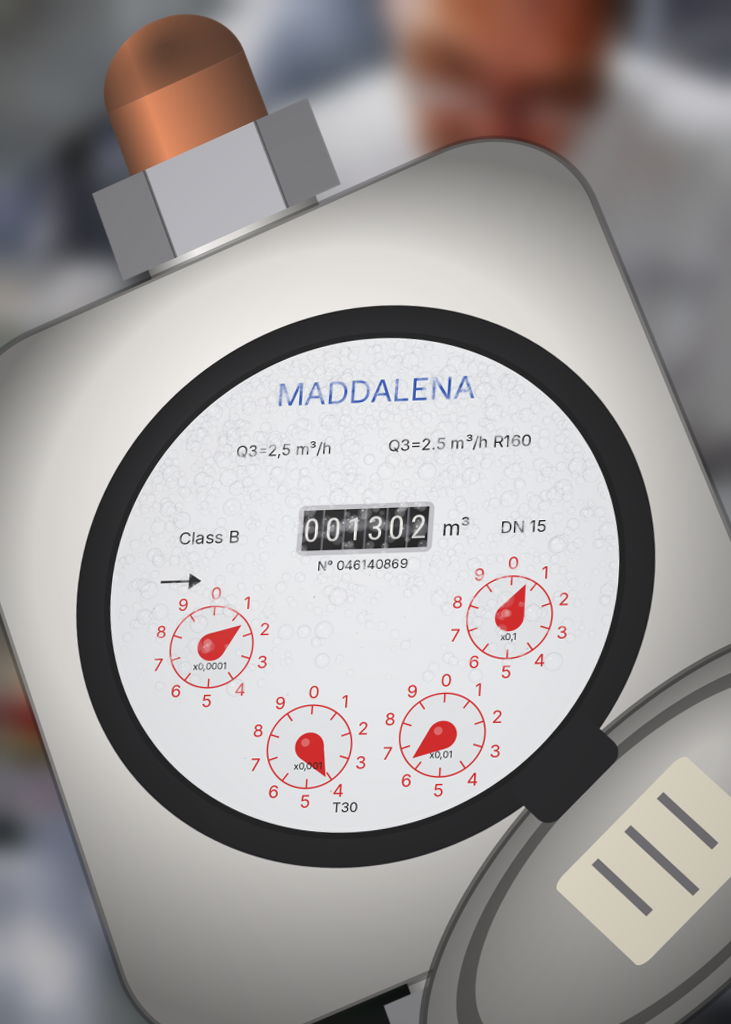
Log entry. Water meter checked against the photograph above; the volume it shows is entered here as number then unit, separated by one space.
1302.0641 m³
